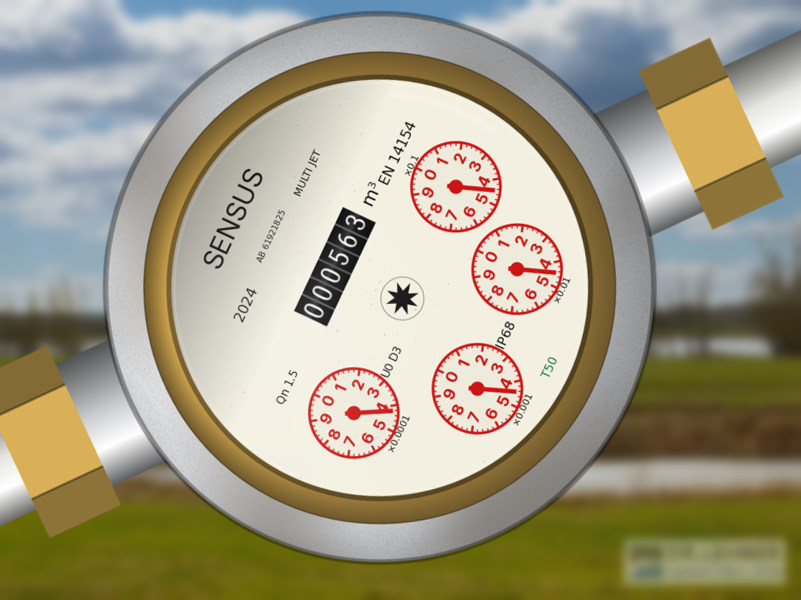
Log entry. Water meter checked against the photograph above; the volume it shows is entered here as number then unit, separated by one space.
563.4444 m³
